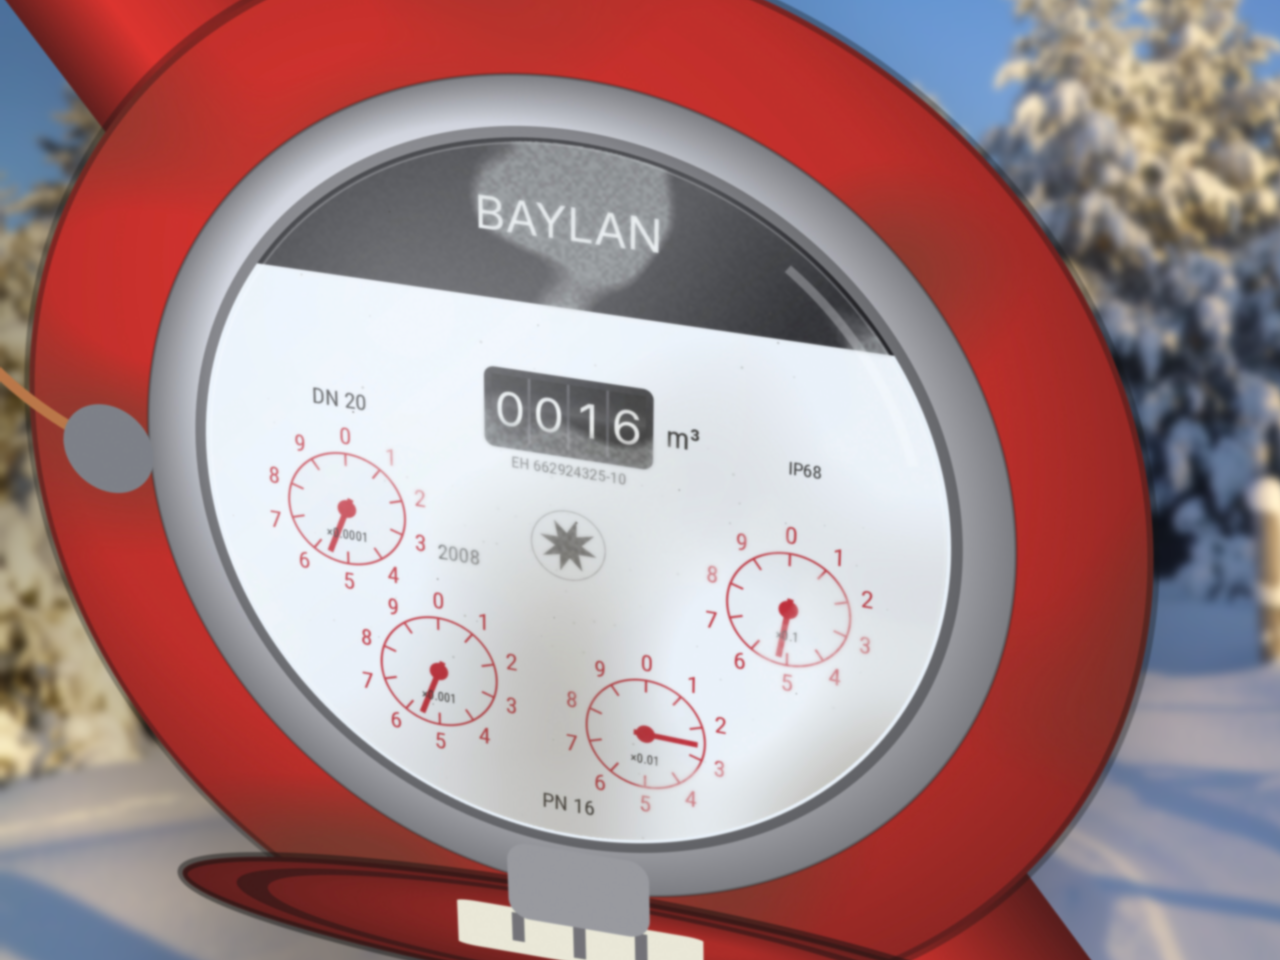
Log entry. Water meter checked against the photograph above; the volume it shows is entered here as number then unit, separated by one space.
16.5255 m³
